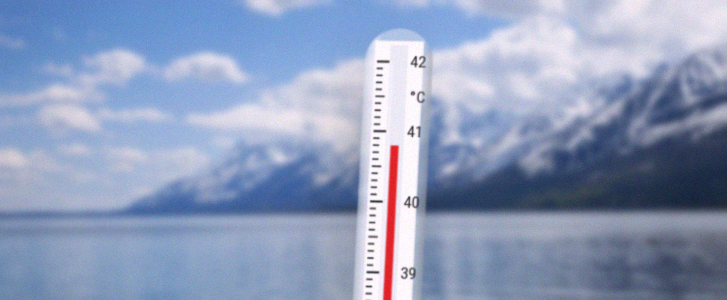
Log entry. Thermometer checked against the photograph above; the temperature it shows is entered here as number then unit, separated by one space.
40.8 °C
